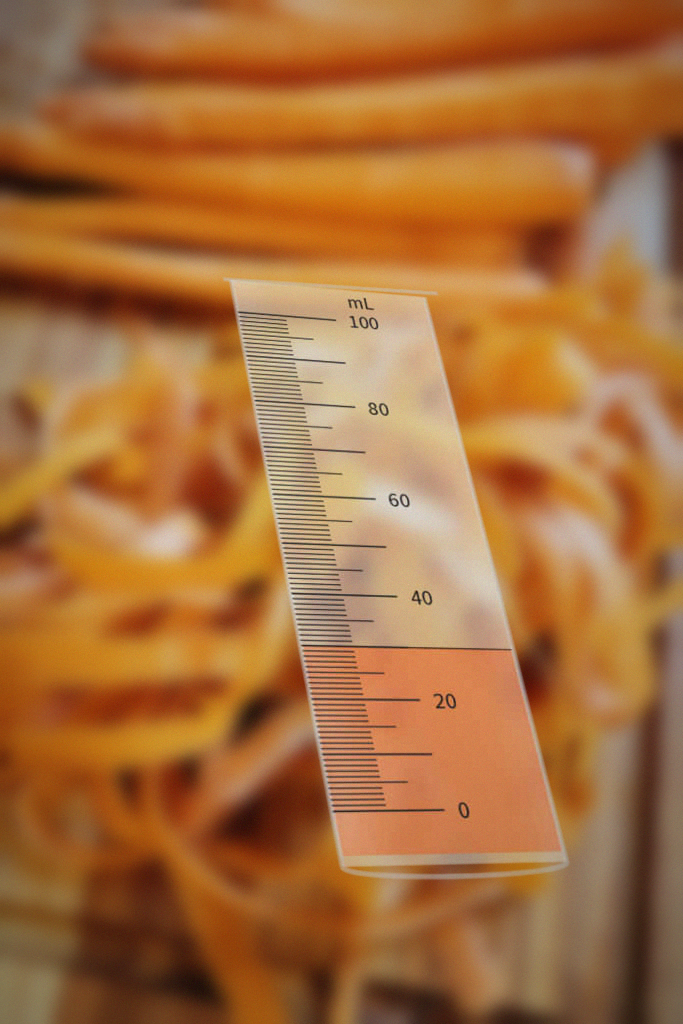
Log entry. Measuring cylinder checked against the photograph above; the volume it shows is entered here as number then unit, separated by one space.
30 mL
